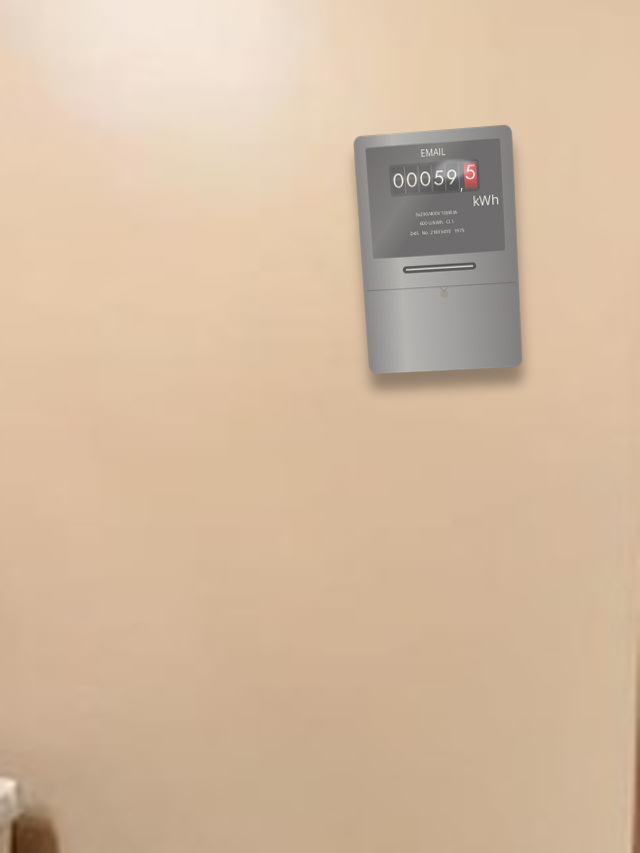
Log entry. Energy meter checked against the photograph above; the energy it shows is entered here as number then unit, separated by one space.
59.5 kWh
